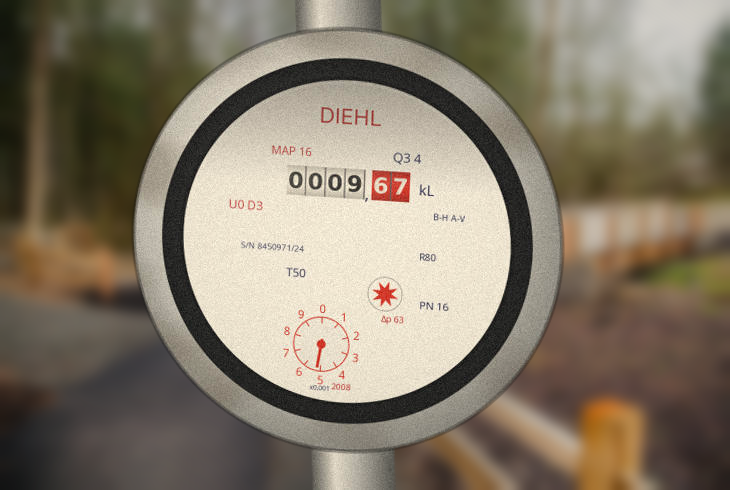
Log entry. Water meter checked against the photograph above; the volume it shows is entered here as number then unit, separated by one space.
9.675 kL
